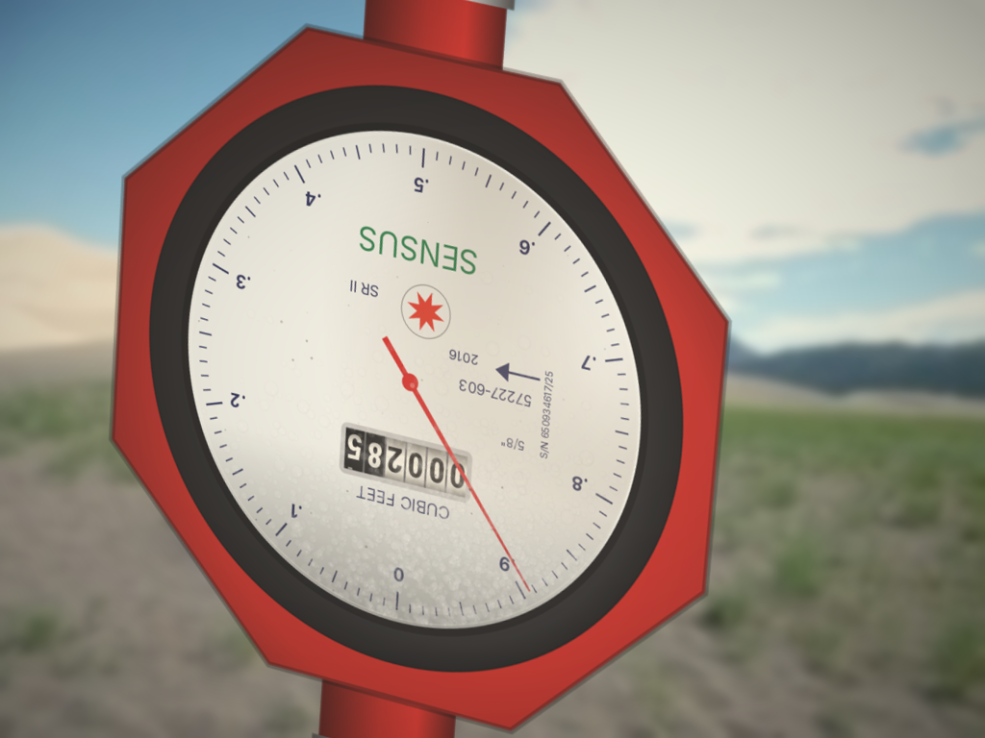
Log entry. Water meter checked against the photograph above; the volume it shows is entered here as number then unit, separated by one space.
284.89 ft³
